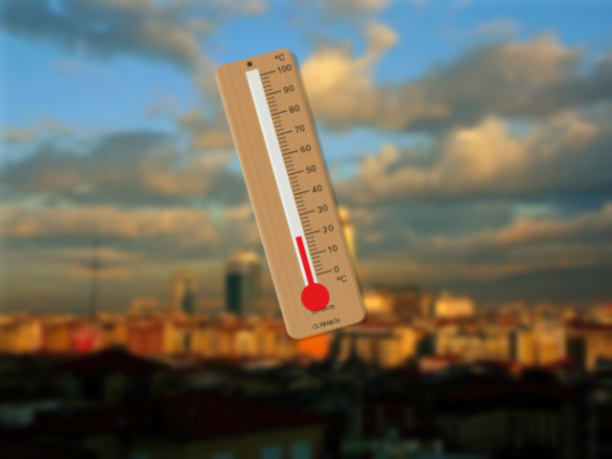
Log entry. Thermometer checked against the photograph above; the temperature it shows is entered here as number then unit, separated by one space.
20 °C
